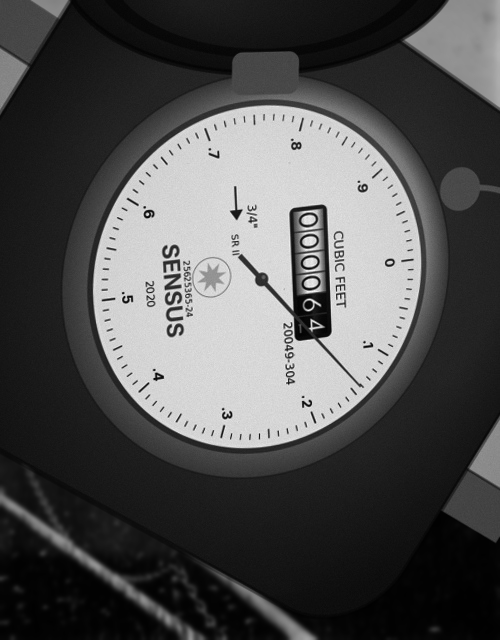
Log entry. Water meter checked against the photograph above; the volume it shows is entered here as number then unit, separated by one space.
64.14 ft³
